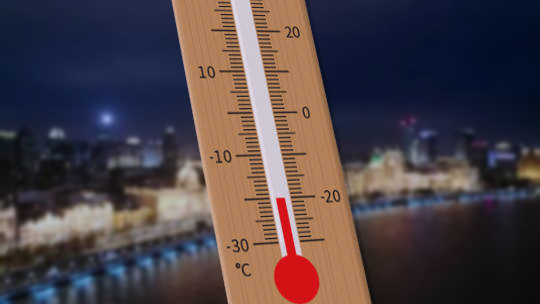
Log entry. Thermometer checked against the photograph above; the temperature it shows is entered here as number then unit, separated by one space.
-20 °C
